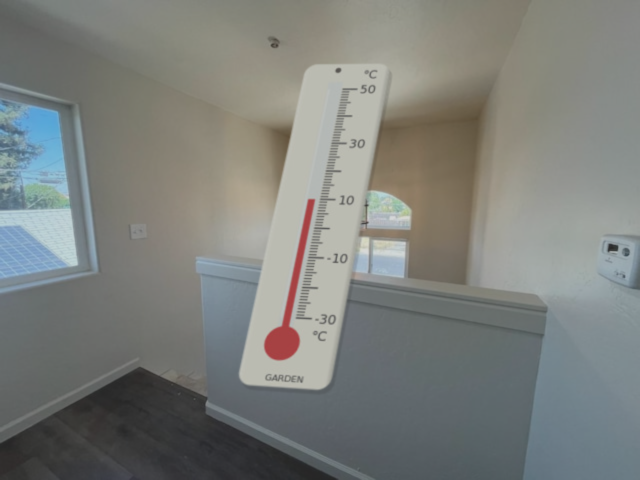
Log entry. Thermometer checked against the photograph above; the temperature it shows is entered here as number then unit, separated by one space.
10 °C
